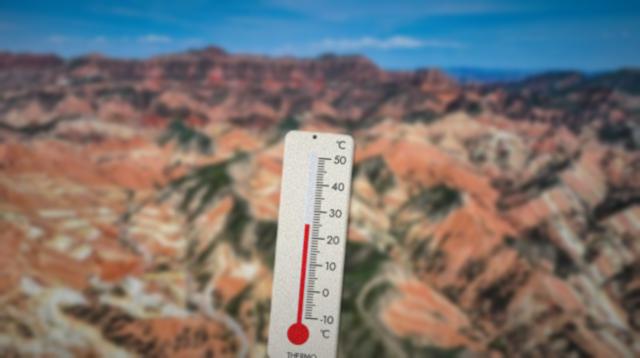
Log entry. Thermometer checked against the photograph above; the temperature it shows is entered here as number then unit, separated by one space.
25 °C
